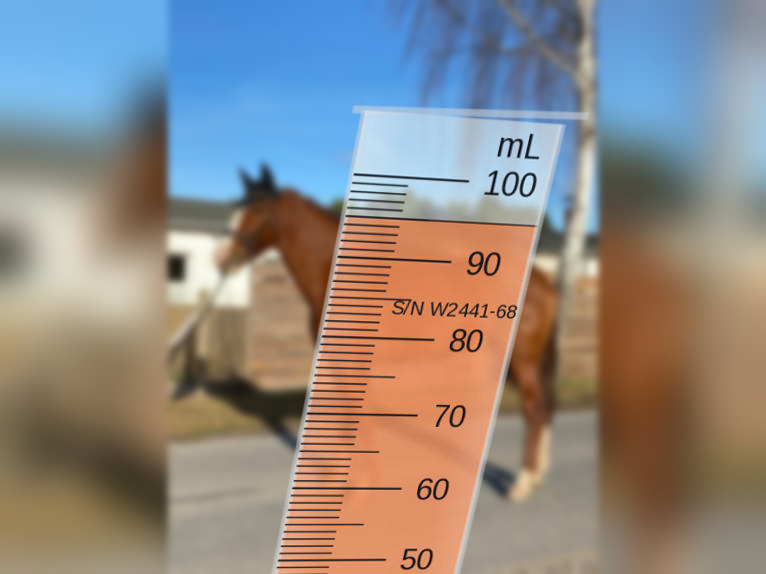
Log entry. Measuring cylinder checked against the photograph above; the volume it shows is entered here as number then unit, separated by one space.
95 mL
